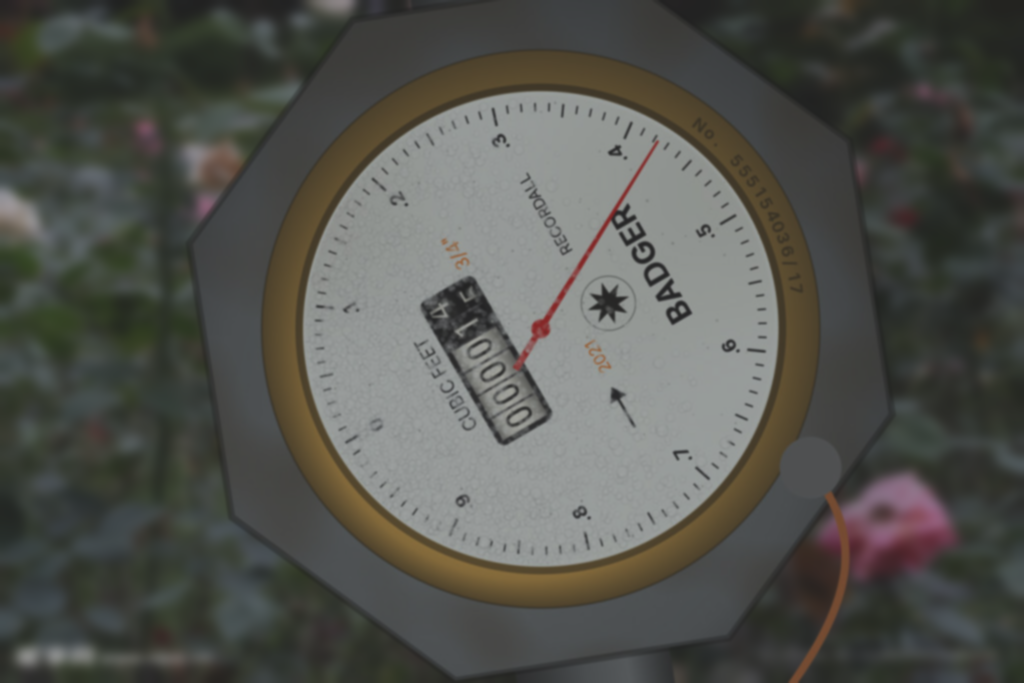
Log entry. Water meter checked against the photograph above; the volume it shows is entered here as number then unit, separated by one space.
14.42 ft³
